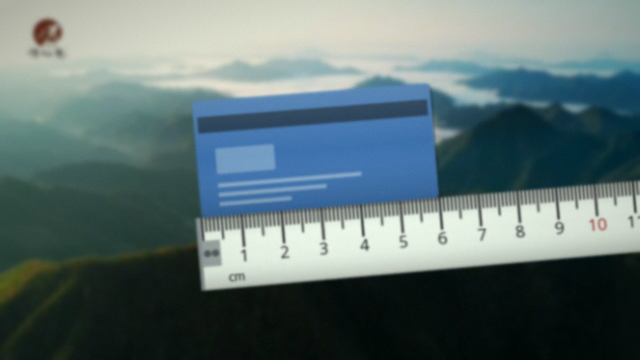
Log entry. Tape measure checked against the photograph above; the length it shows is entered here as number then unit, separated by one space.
6 cm
